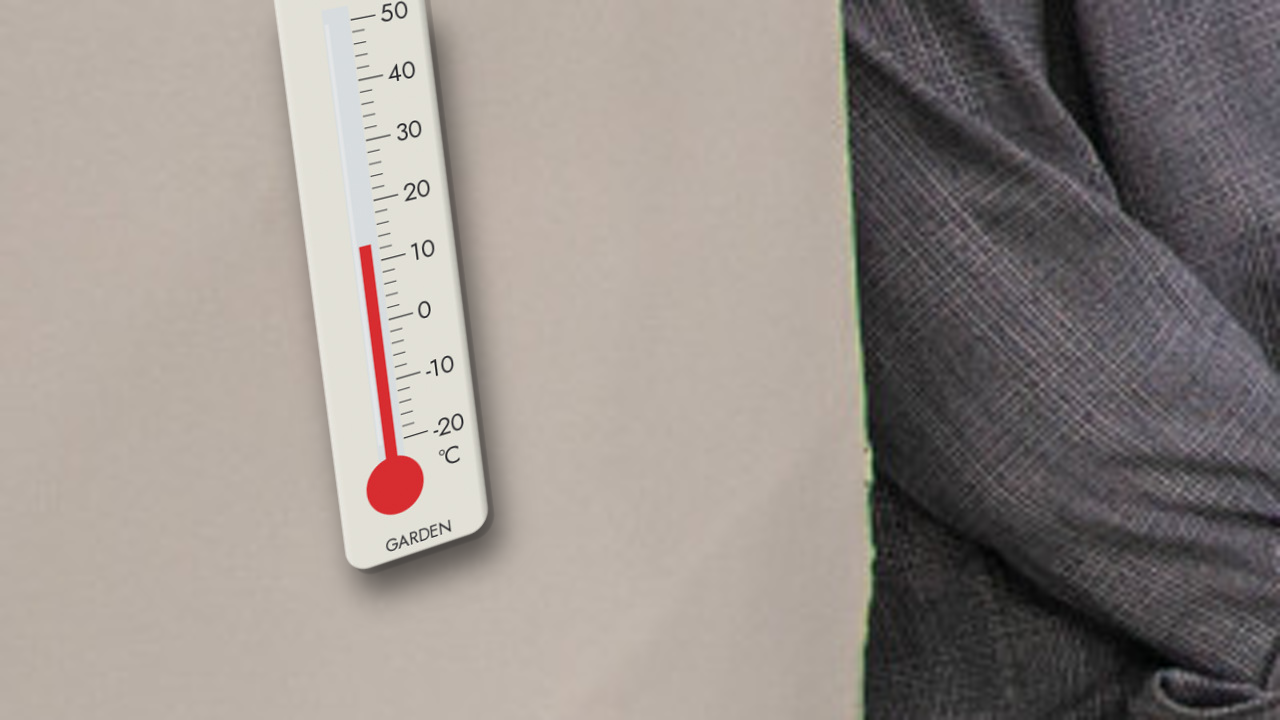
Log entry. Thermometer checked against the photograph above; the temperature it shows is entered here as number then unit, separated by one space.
13 °C
